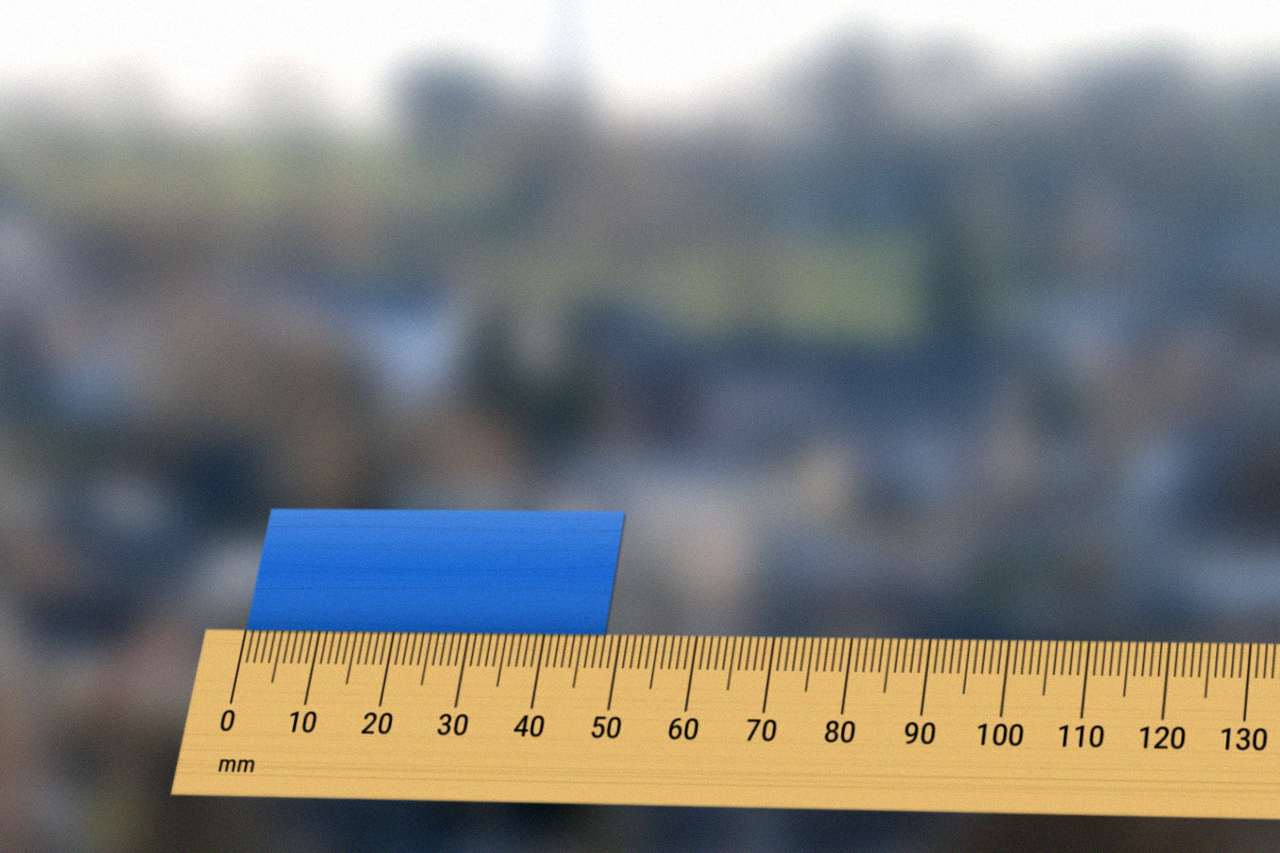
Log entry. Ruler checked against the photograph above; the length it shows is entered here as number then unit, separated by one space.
48 mm
